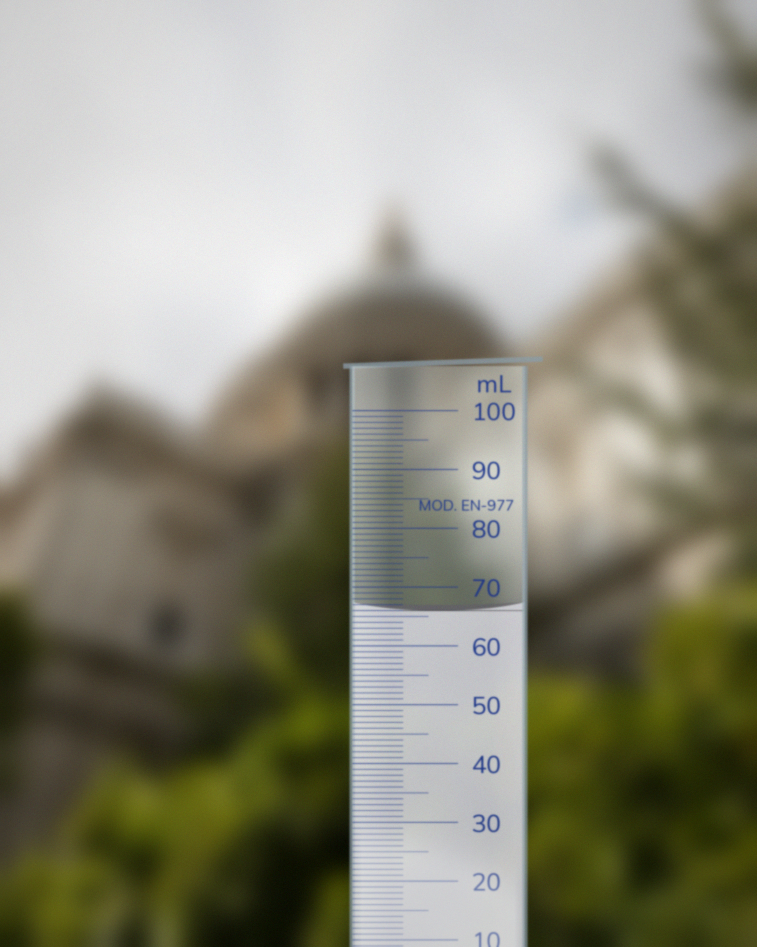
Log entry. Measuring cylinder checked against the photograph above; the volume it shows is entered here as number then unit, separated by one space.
66 mL
